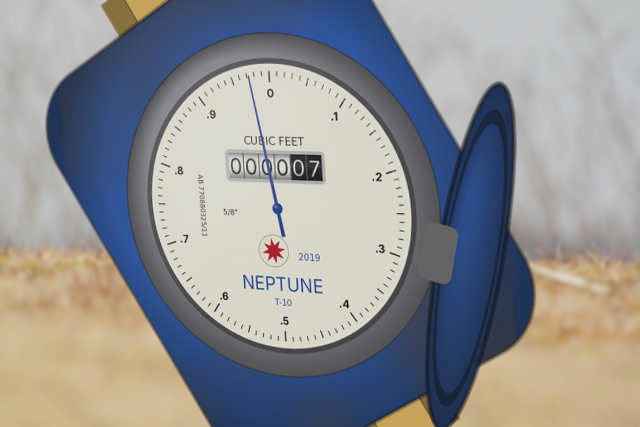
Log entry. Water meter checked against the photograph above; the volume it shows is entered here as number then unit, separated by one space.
6.97 ft³
